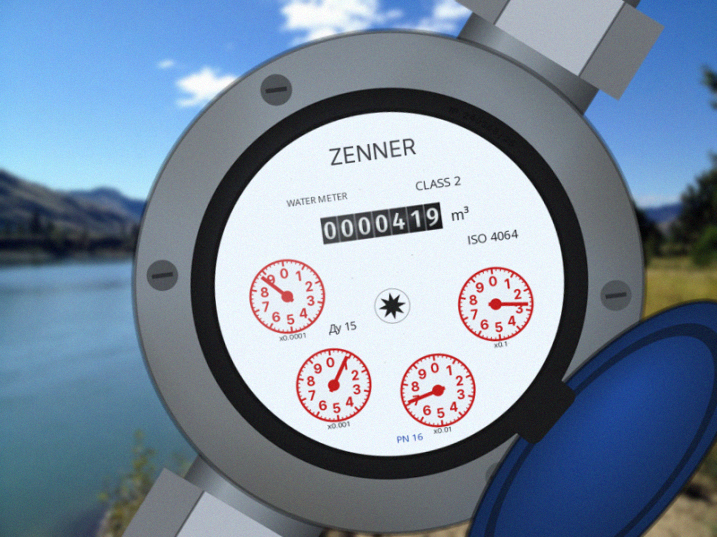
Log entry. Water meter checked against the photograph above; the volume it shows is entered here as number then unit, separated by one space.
419.2708 m³
